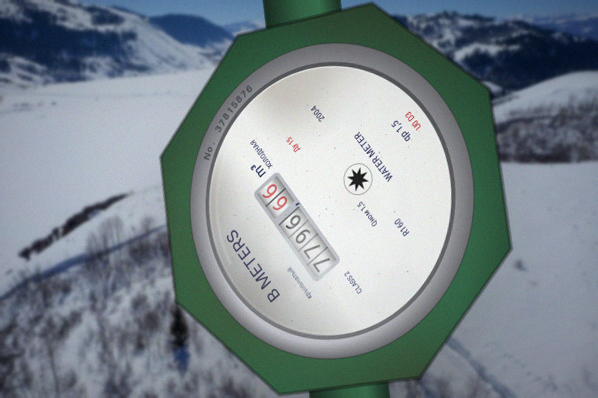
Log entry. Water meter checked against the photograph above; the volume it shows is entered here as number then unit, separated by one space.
7796.66 m³
